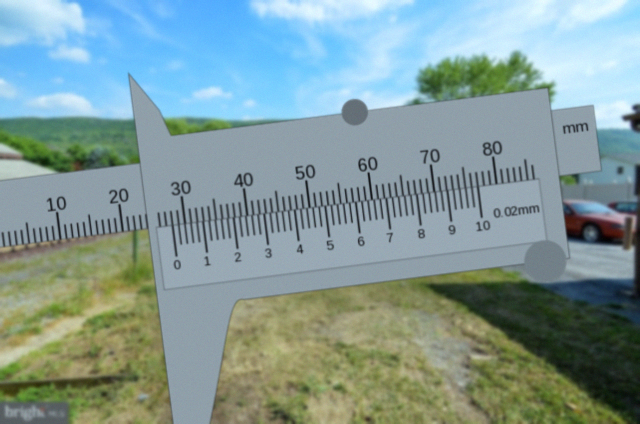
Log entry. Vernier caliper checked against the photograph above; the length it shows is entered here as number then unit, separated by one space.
28.0 mm
